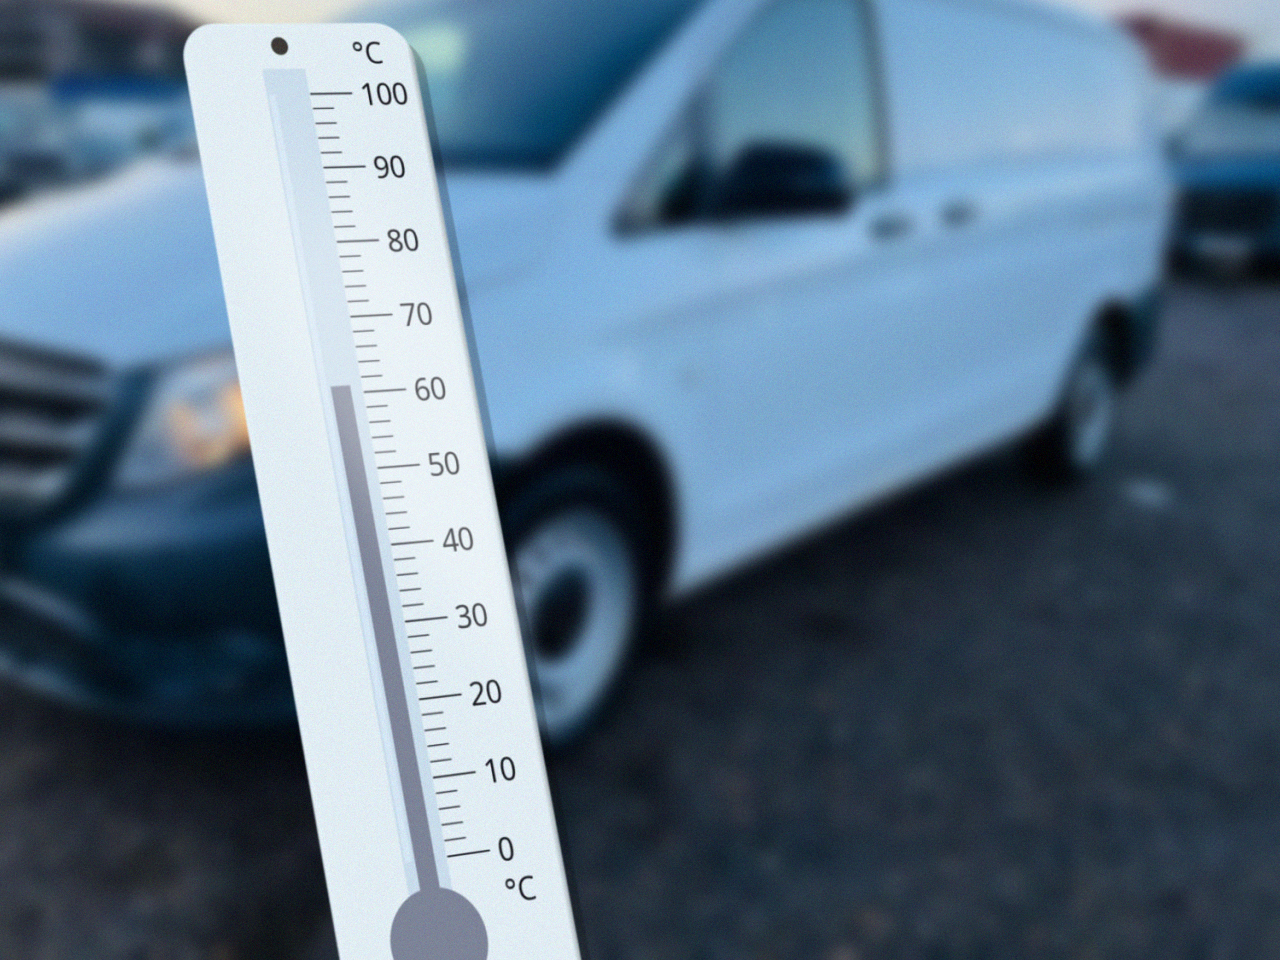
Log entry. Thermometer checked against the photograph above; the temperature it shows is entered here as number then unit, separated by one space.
61 °C
